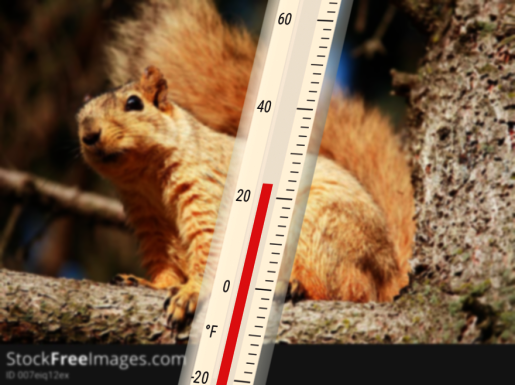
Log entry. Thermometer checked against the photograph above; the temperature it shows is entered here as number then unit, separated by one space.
23 °F
